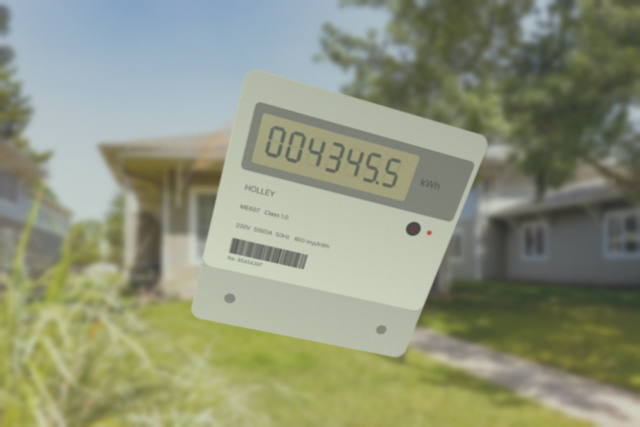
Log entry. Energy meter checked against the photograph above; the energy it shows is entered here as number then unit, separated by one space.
4345.5 kWh
